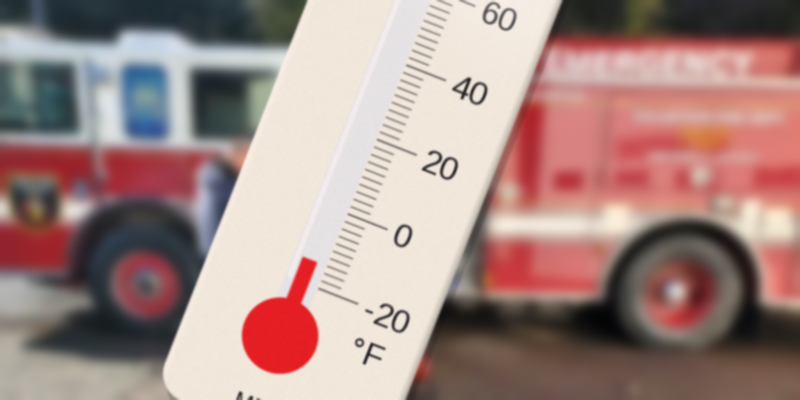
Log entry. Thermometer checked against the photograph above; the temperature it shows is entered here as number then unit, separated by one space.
-14 °F
